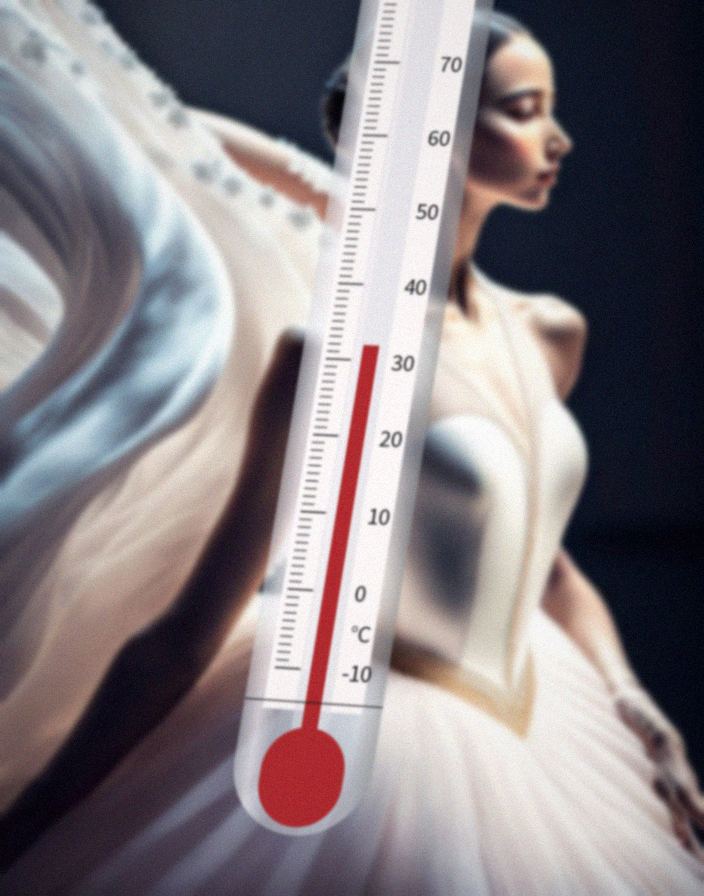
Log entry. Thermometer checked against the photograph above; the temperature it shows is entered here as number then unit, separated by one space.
32 °C
